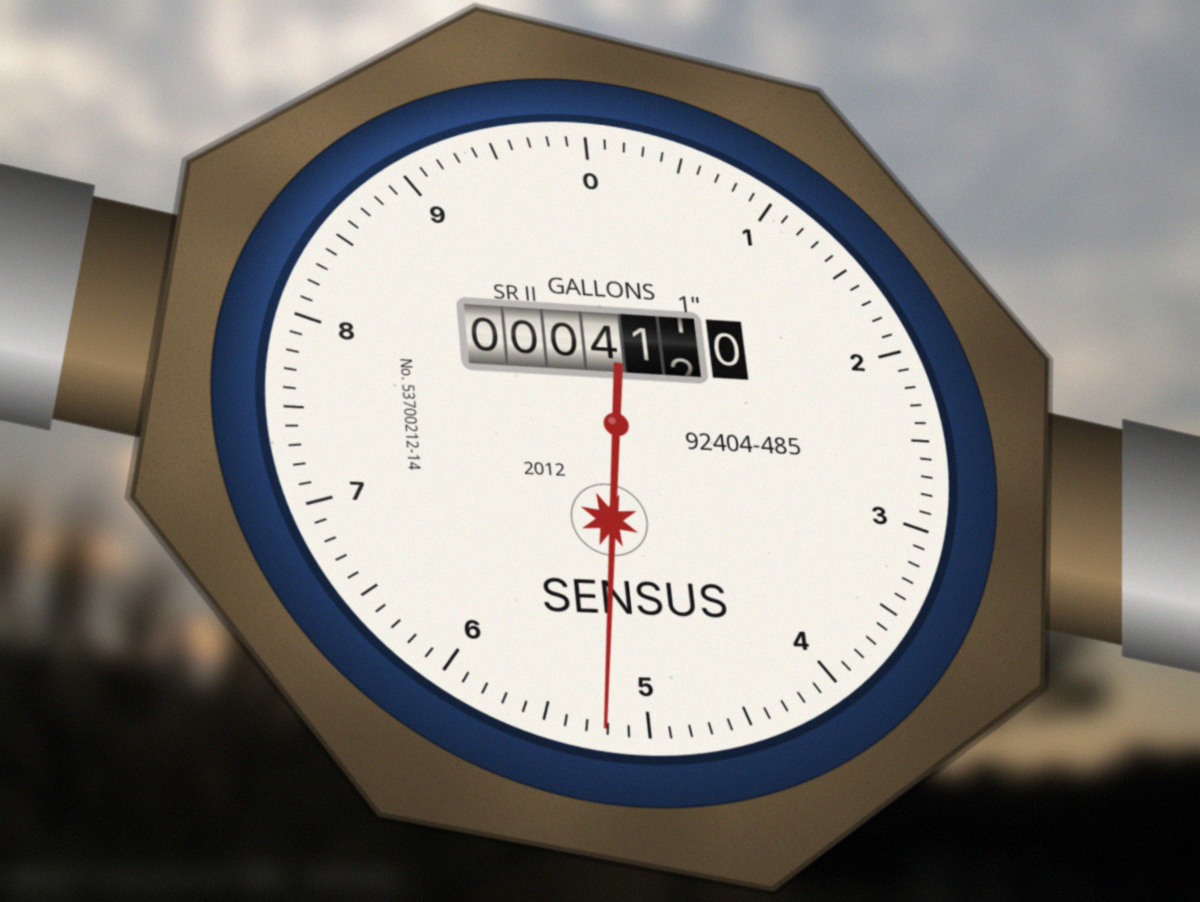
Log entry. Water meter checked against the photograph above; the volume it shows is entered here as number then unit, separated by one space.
4115.2 gal
